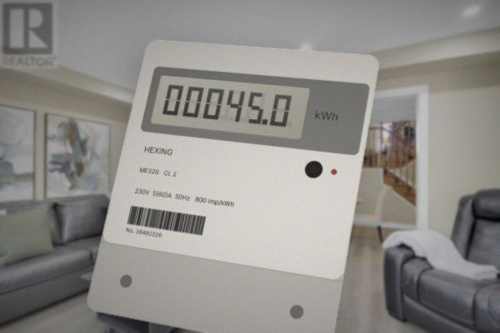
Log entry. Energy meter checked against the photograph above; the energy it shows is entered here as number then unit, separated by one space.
45.0 kWh
